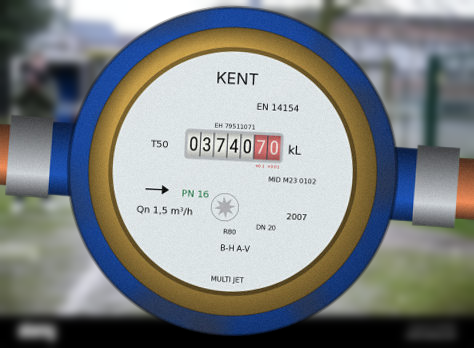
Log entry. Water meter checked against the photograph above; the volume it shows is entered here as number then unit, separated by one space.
3740.70 kL
